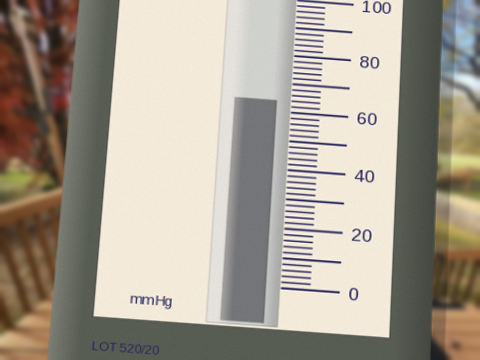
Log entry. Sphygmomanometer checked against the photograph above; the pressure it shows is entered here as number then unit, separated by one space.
64 mmHg
